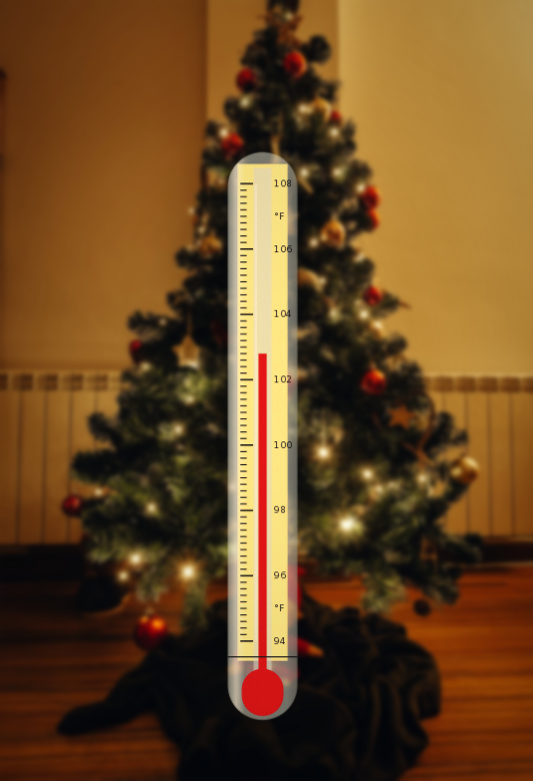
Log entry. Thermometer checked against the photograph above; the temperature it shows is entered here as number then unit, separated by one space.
102.8 °F
